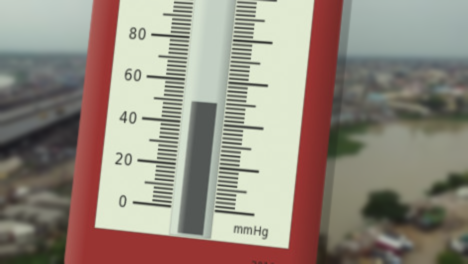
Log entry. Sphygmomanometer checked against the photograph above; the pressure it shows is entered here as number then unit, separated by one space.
50 mmHg
